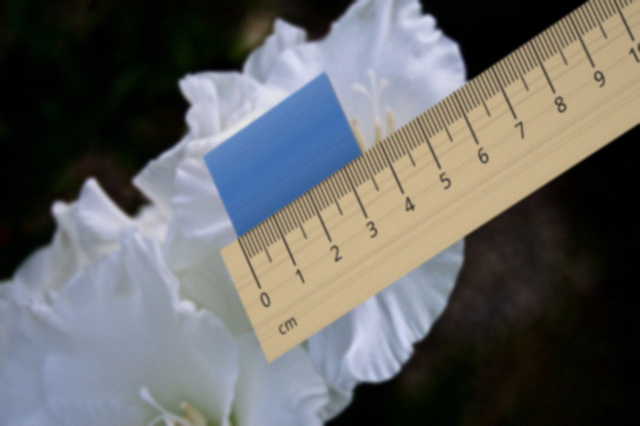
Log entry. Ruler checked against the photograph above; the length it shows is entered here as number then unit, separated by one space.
3.5 cm
